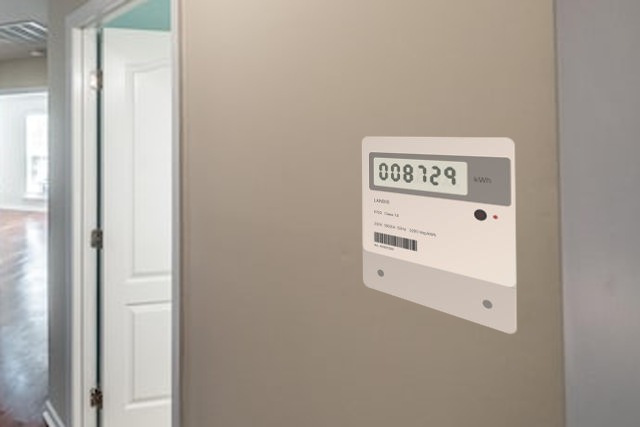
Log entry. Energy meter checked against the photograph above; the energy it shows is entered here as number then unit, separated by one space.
8729 kWh
